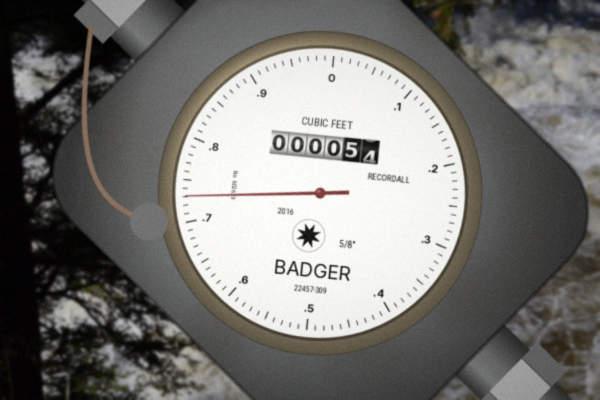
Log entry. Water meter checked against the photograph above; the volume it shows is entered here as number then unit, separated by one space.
53.73 ft³
